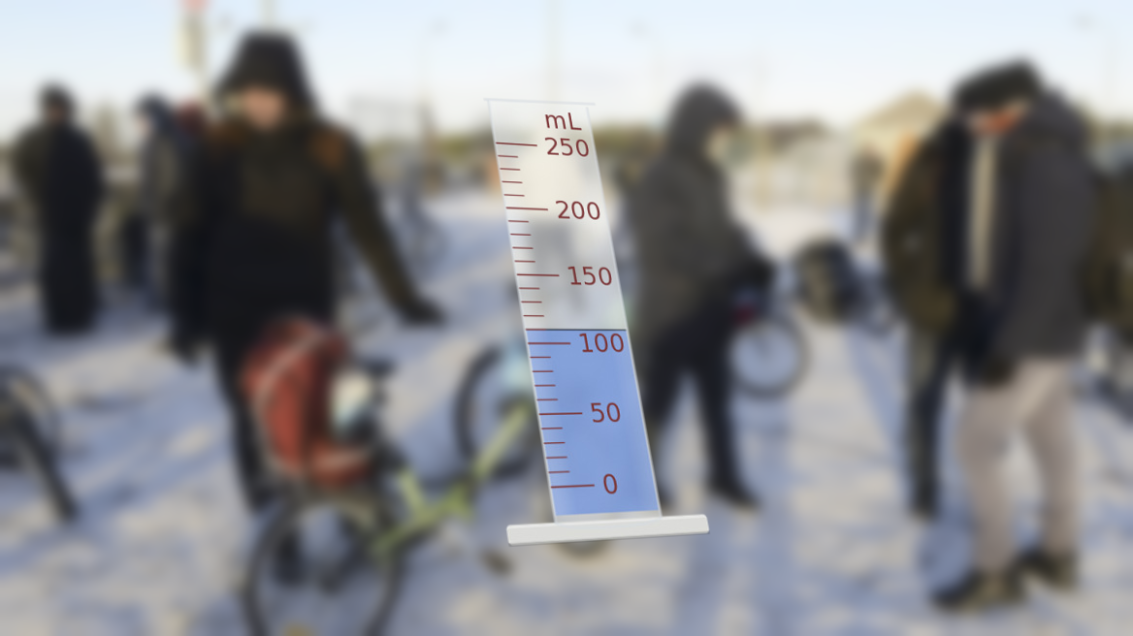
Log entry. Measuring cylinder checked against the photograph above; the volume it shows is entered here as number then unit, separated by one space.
110 mL
